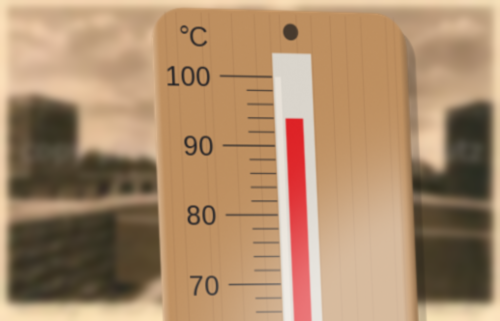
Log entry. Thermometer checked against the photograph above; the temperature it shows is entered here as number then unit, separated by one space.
94 °C
